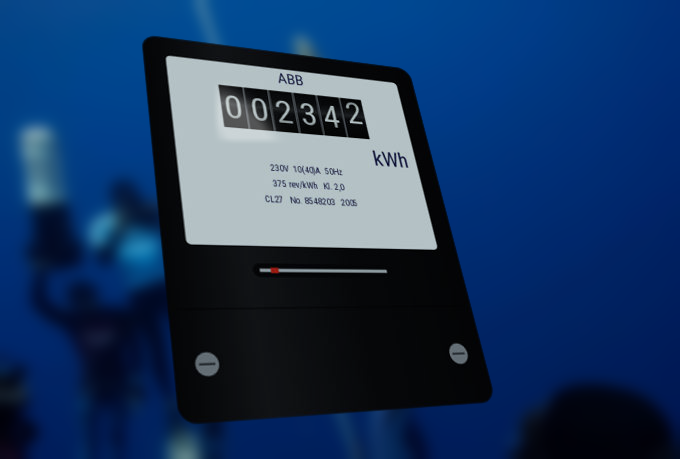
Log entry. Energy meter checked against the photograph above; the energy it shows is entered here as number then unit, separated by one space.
2342 kWh
